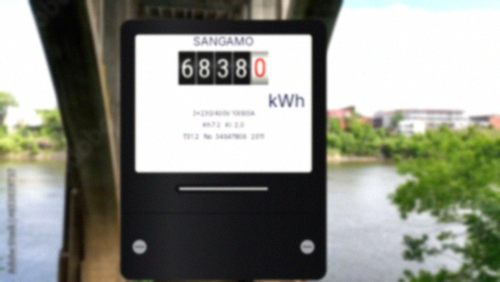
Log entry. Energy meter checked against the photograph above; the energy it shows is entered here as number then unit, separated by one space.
6838.0 kWh
